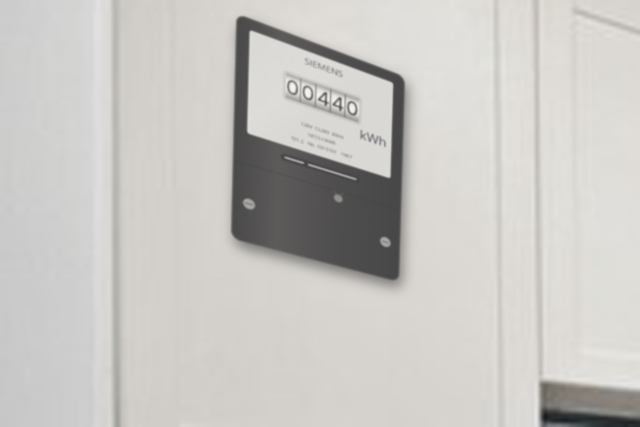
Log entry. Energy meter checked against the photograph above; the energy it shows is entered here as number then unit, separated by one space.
440 kWh
